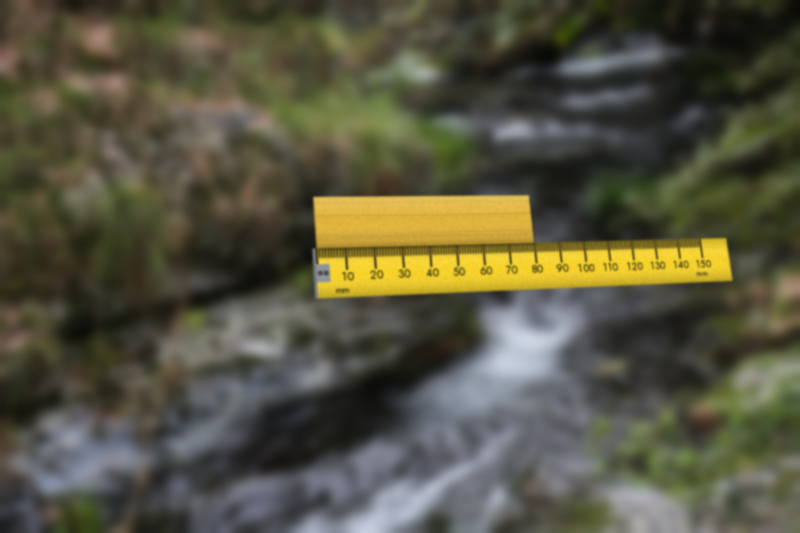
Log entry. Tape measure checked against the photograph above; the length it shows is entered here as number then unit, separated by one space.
80 mm
